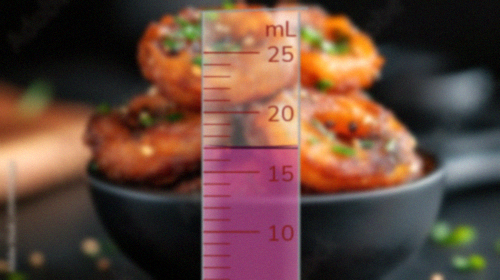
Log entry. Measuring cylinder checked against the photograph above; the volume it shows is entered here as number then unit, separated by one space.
17 mL
